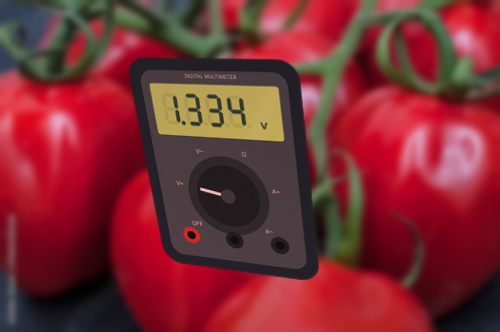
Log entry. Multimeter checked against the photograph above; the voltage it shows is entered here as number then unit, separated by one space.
1.334 V
